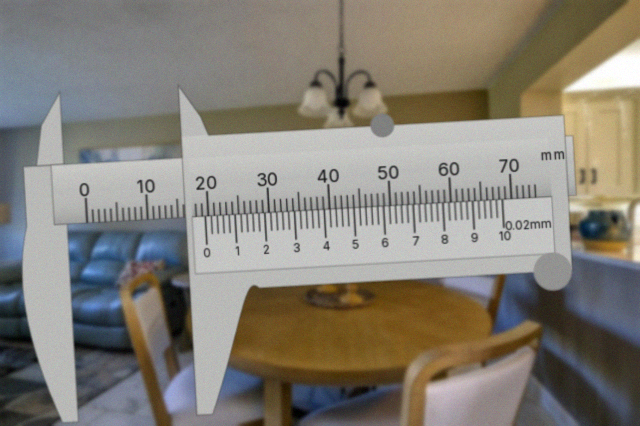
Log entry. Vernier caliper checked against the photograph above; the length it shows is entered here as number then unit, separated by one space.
19.5 mm
